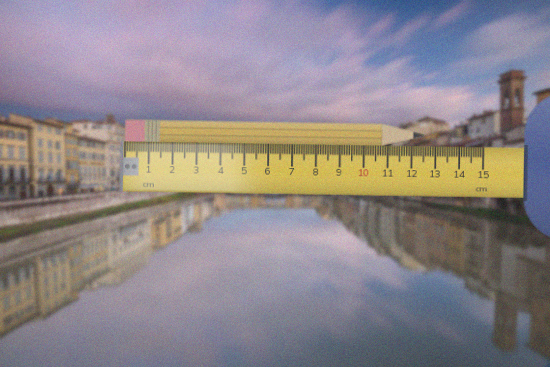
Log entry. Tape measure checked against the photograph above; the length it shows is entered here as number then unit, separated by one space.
12.5 cm
